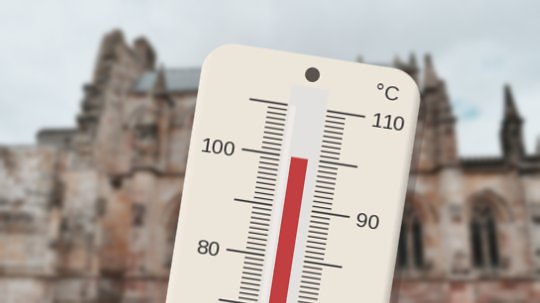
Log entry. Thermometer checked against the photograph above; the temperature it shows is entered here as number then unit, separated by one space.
100 °C
